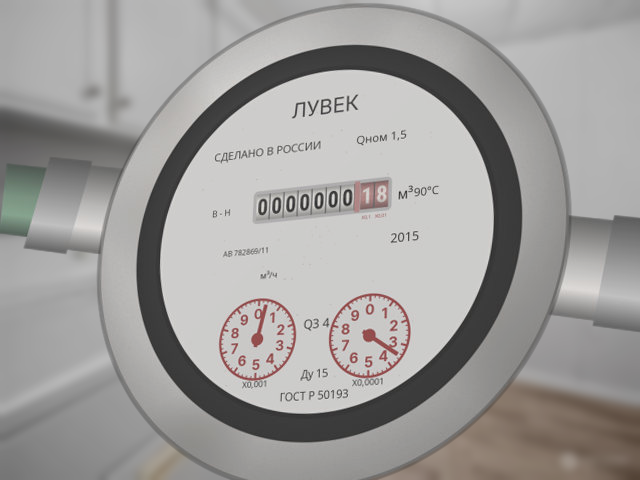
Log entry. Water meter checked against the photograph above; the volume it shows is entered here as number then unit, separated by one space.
0.1803 m³
